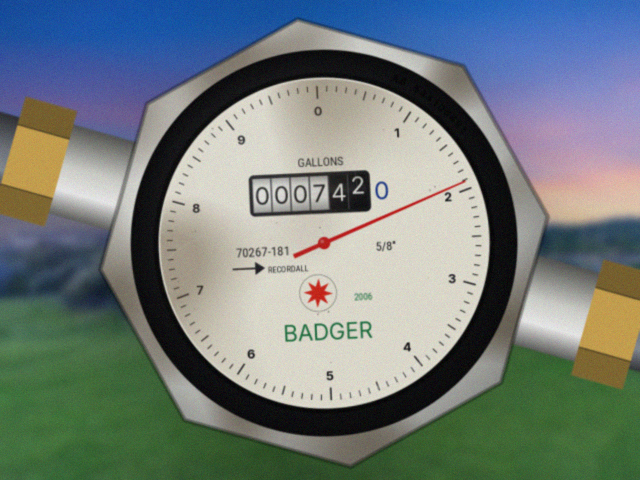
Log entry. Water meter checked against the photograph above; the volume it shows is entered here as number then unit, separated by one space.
7421.9 gal
